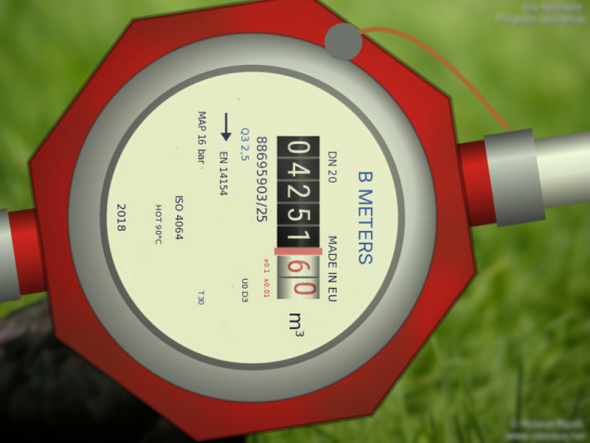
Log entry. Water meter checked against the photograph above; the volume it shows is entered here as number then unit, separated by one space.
4251.60 m³
